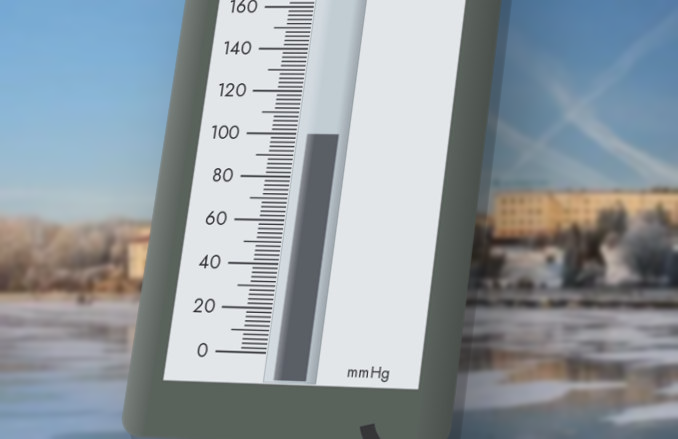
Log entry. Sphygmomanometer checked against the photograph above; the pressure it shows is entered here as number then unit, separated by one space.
100 mmHg
